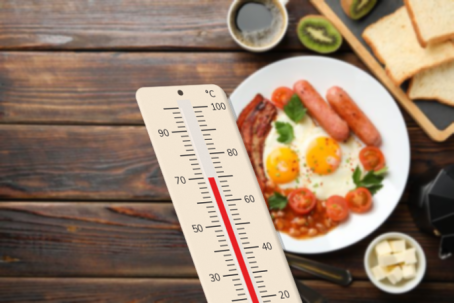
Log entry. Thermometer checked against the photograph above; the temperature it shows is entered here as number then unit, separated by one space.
70 °C
